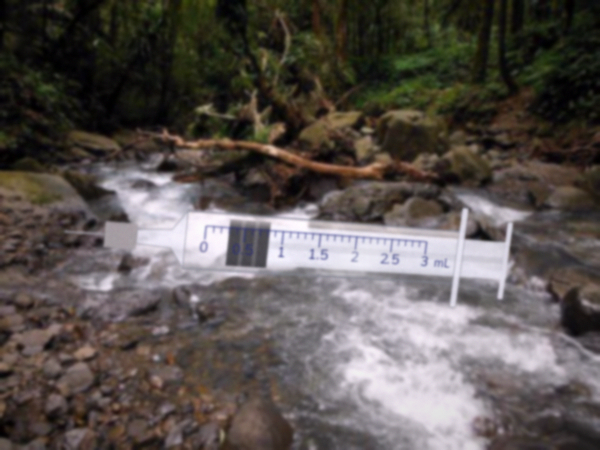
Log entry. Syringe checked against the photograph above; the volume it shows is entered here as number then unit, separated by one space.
0.3 mL
